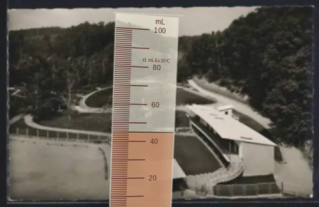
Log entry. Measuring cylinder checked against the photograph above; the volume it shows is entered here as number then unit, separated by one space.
45 mL
